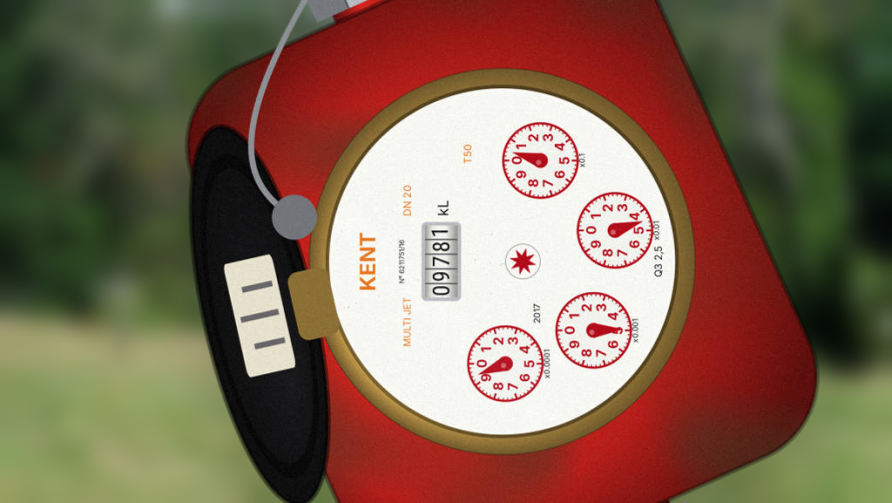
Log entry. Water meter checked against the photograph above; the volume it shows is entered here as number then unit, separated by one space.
9781.0449 kL
